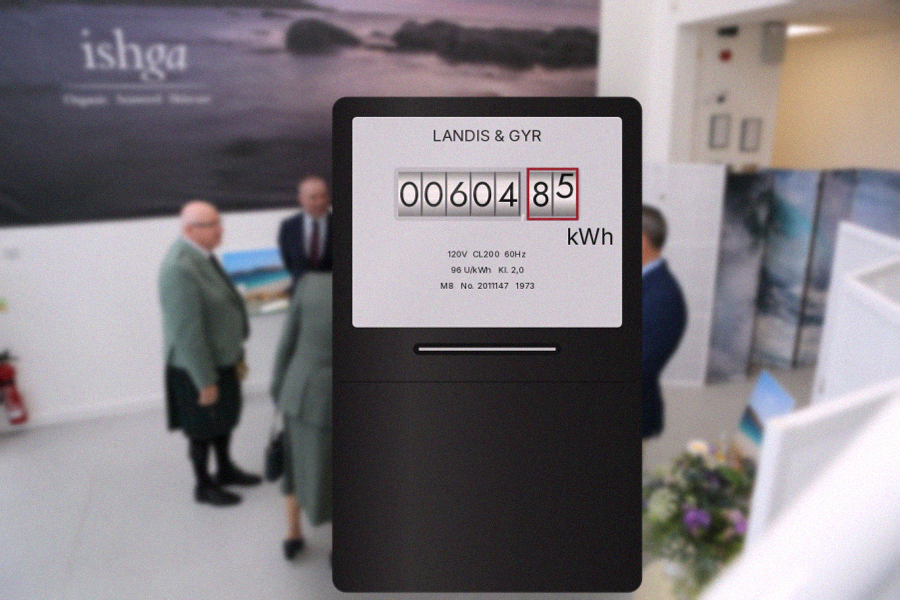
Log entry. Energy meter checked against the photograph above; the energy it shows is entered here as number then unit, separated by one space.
604.85 kWh
